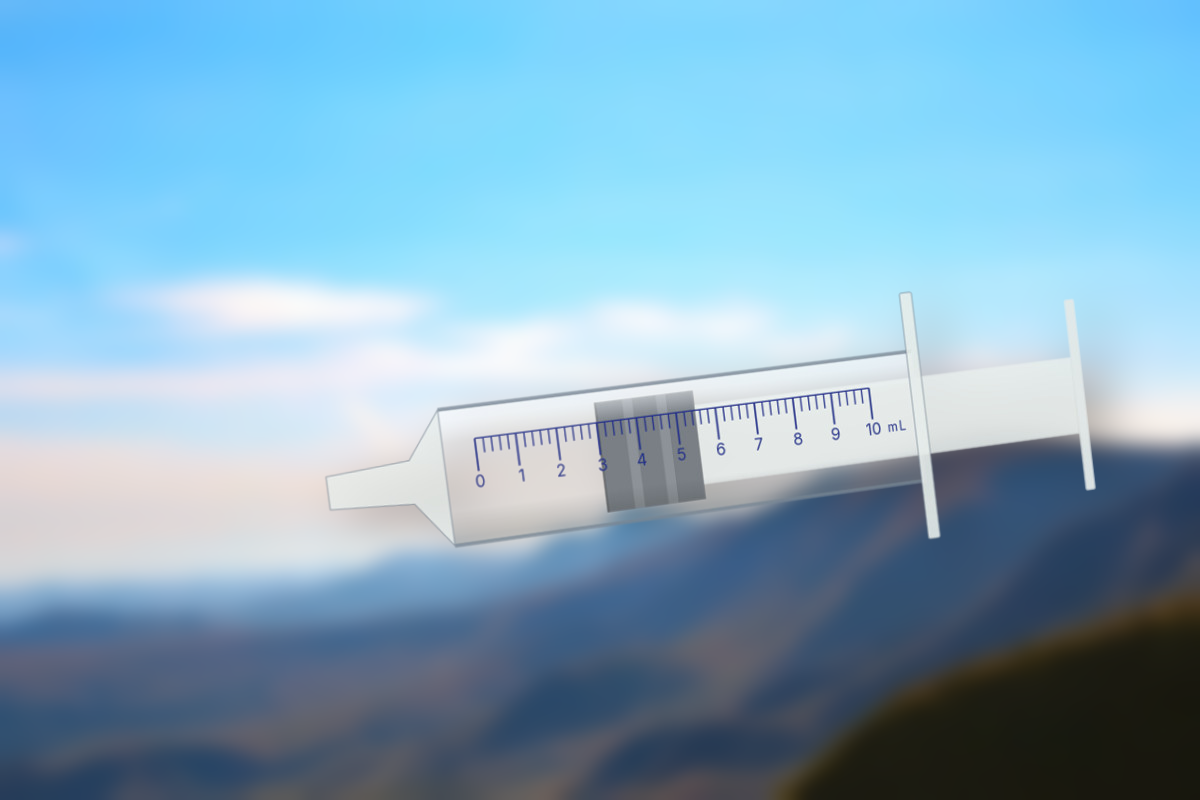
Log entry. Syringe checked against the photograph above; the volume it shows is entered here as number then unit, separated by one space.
3 mL
